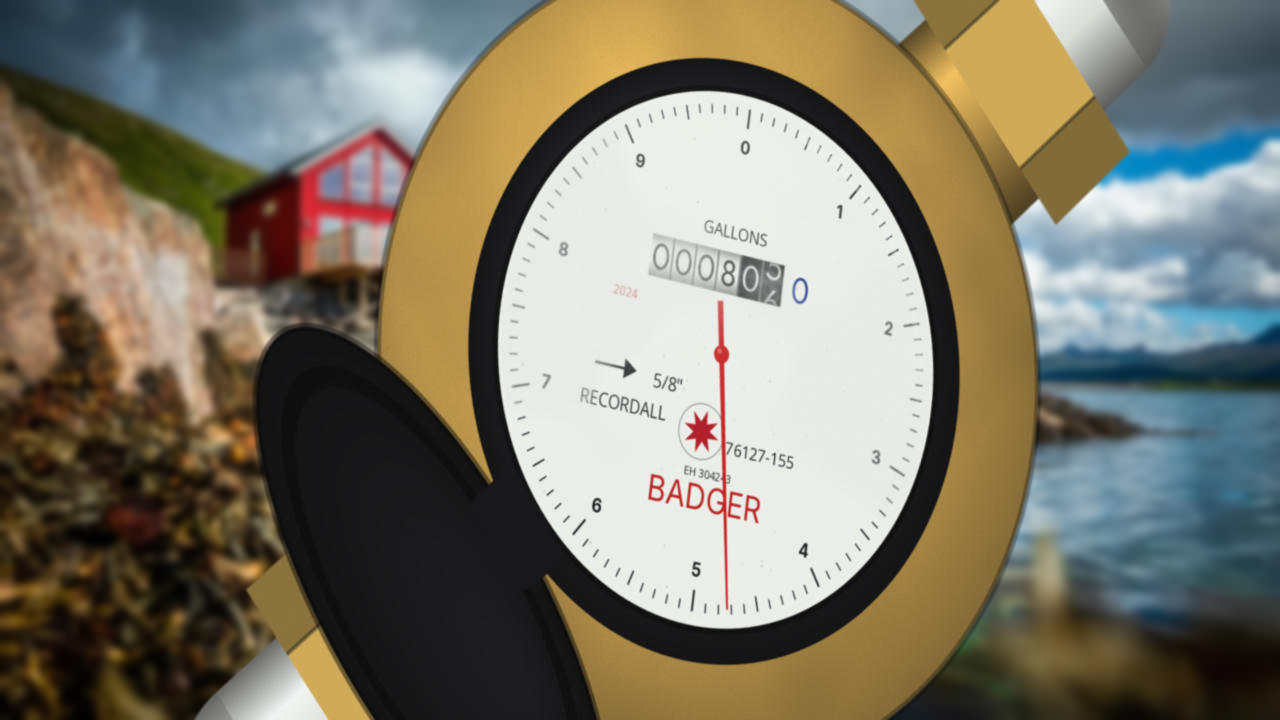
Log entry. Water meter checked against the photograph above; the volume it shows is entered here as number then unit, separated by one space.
8054.7 gal
